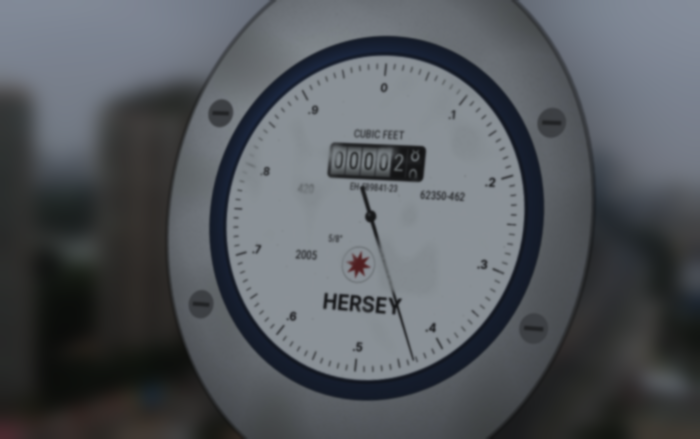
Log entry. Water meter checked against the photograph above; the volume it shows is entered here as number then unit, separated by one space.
28.43 ft³
